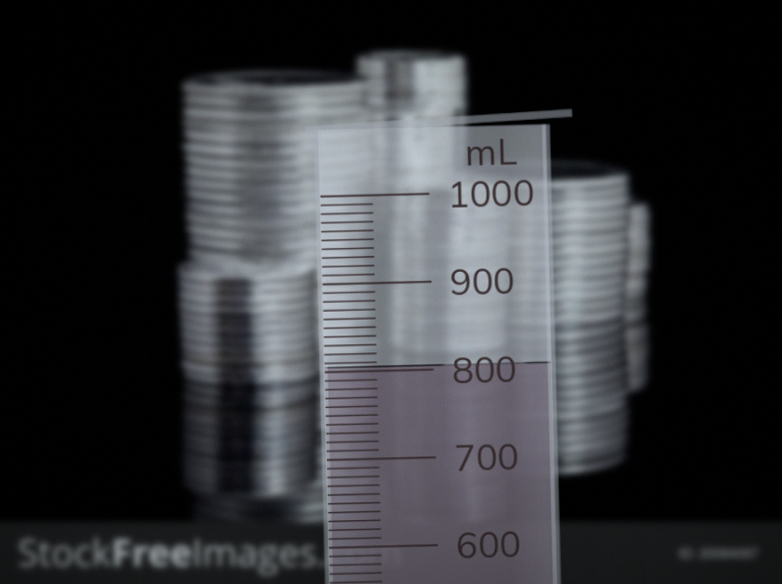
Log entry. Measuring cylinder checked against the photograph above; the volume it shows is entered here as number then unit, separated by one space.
805 mL
